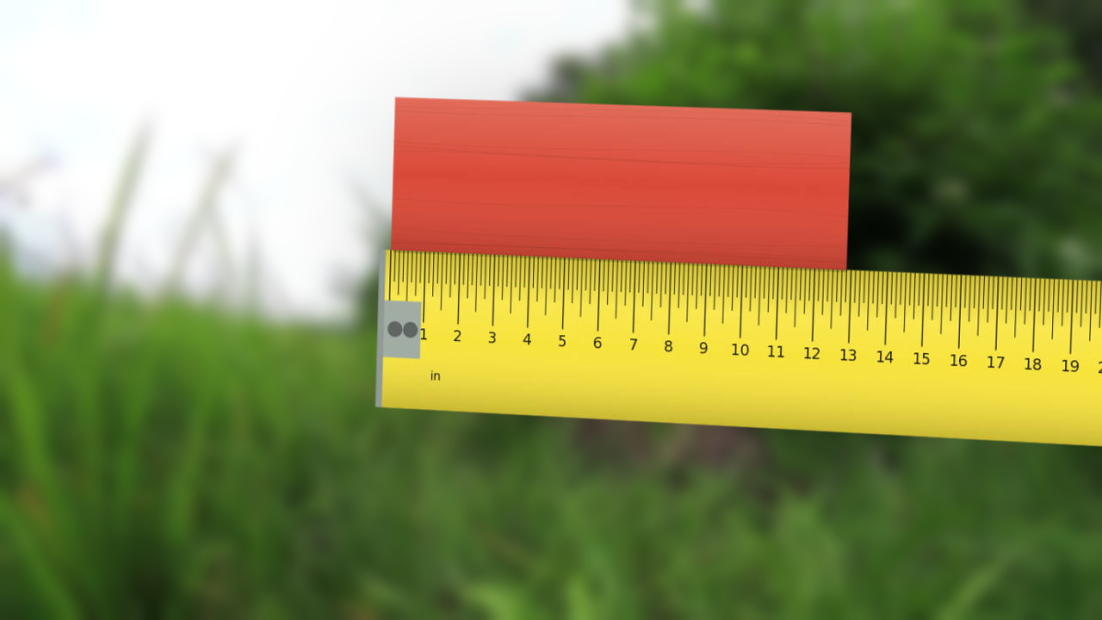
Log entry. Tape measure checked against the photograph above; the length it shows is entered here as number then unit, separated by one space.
12.875 in
